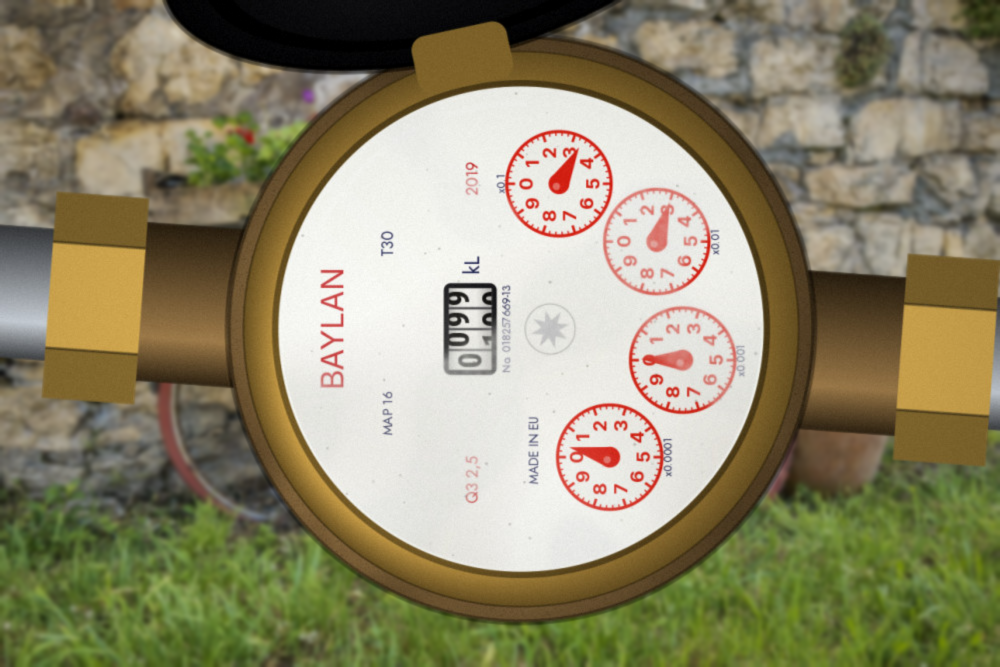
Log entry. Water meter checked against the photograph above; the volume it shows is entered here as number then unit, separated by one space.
99.3300 kL
